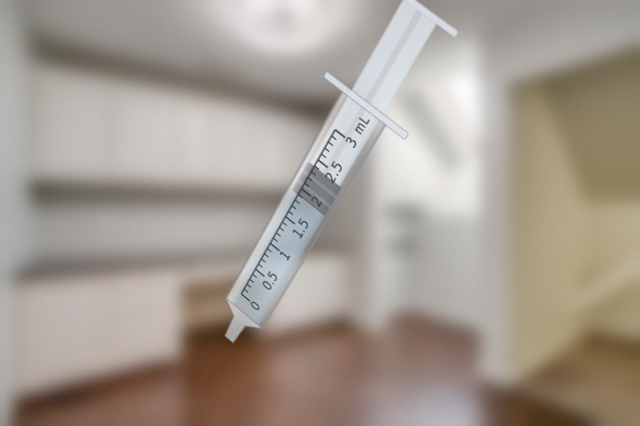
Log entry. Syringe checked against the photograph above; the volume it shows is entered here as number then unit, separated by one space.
1.9 mL
